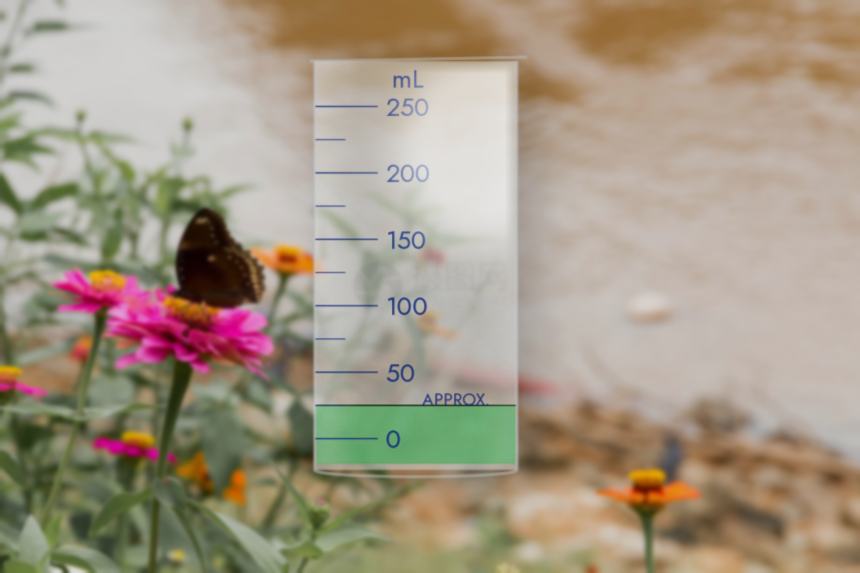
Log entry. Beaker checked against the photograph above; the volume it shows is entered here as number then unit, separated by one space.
25 mL
